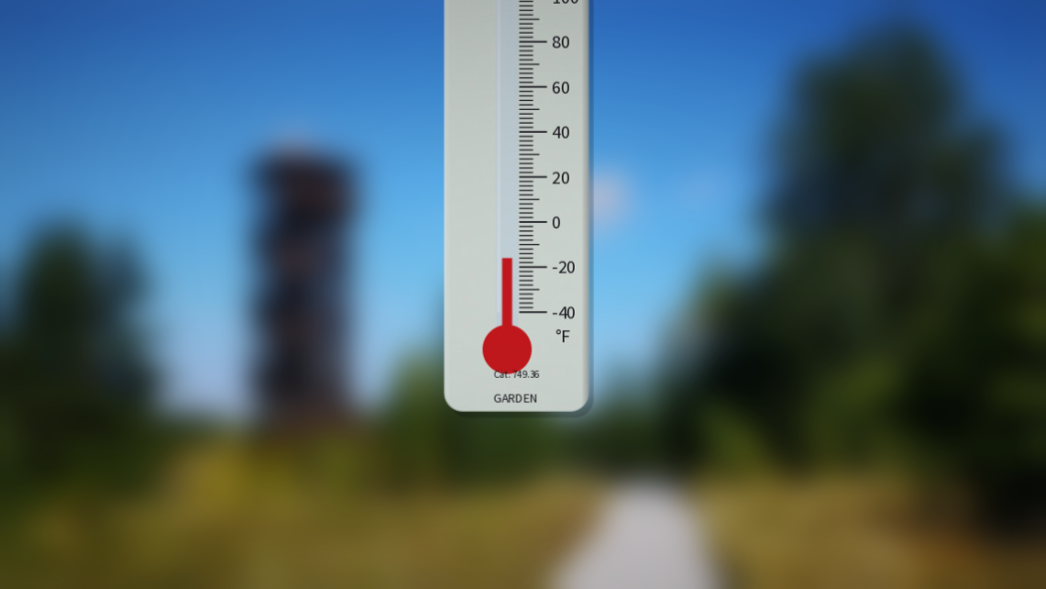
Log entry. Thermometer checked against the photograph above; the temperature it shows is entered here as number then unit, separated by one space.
-16 °F
